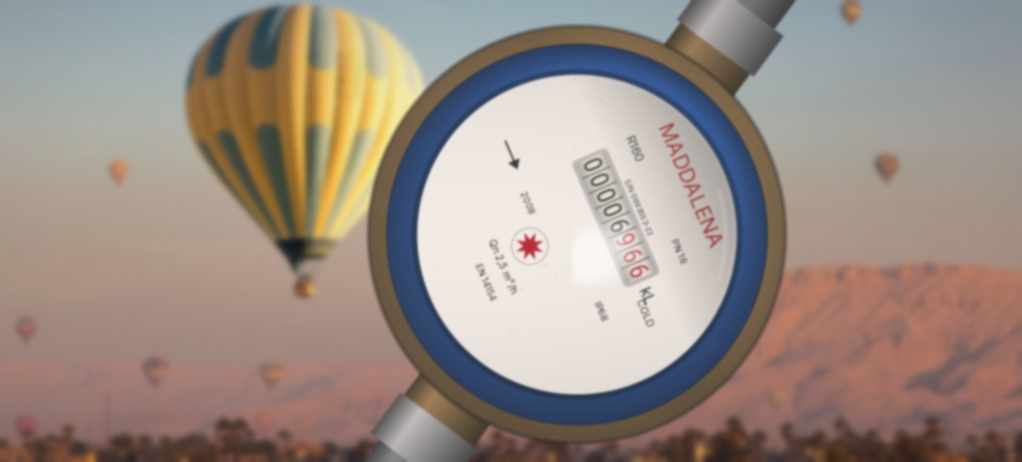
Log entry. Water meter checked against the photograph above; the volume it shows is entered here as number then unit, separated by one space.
6.966 kL
